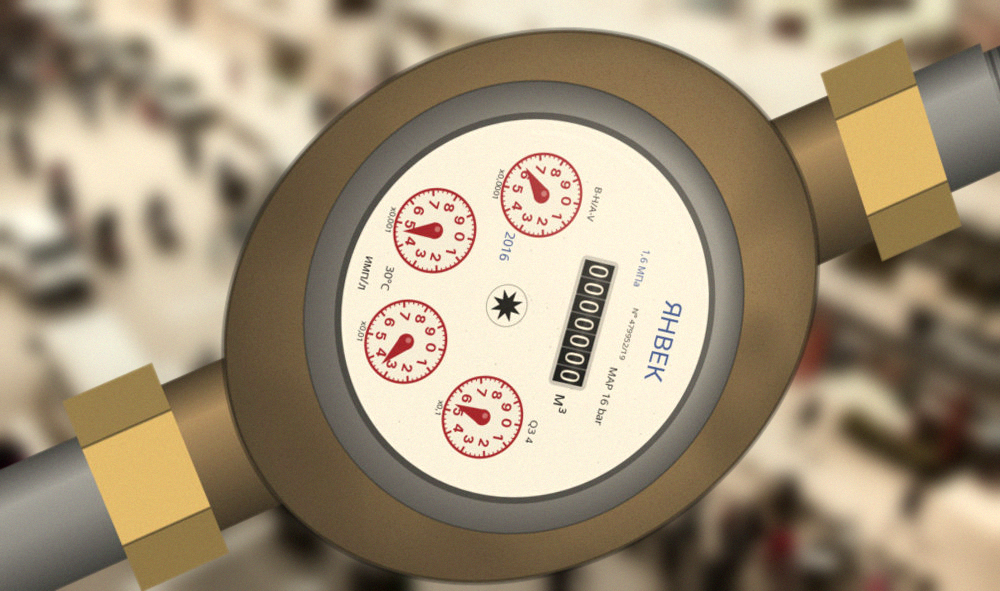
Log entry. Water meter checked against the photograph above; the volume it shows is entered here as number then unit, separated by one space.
0.5346 m³
